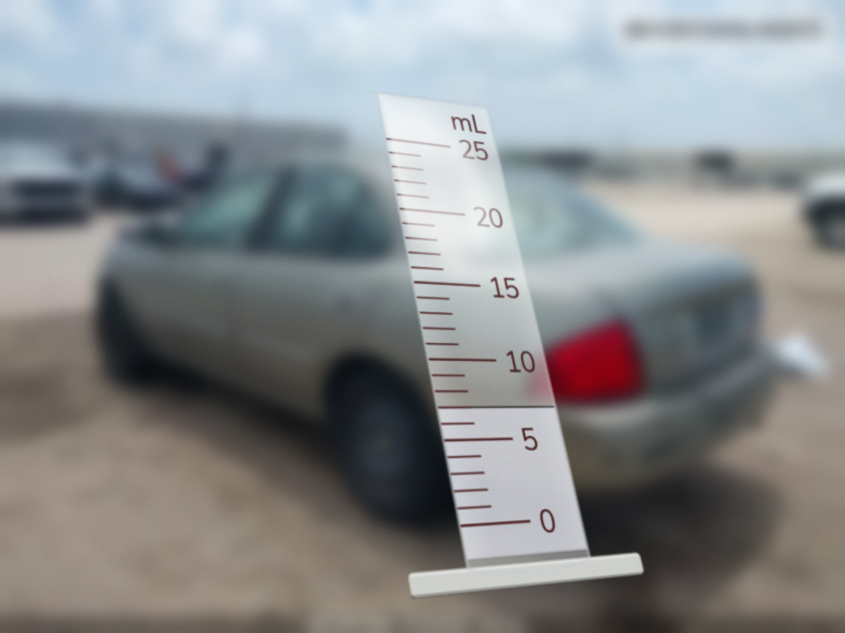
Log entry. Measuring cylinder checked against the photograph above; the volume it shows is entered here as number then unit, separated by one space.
7 mL
